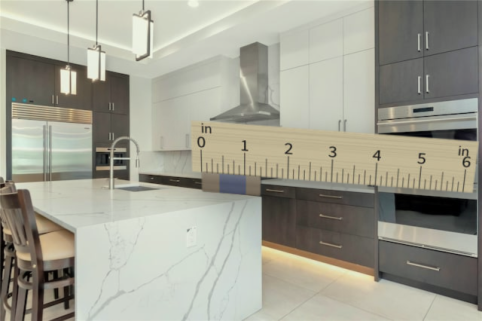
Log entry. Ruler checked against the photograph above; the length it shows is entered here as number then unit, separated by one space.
1.375 in
